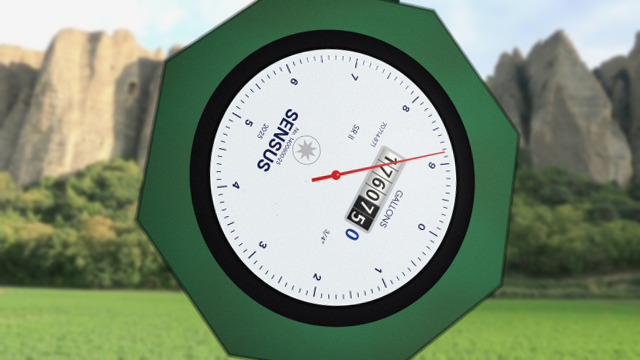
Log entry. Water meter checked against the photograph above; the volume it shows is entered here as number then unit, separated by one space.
1760748.8 gal
